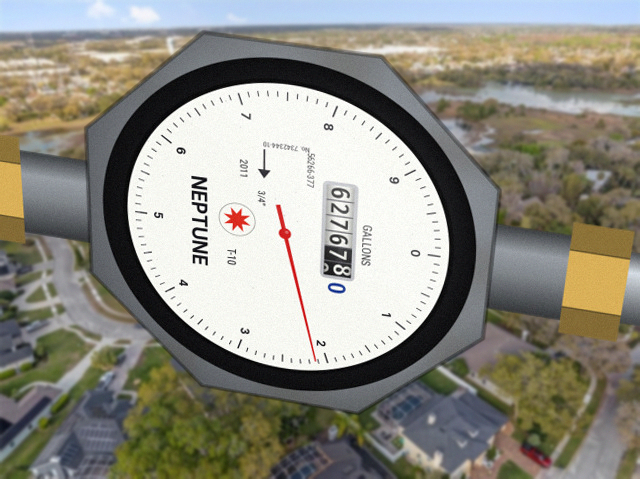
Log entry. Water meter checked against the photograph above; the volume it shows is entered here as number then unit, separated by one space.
6276782.1 gal
